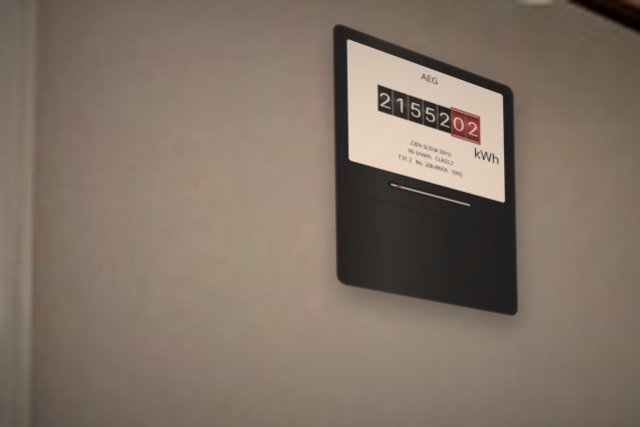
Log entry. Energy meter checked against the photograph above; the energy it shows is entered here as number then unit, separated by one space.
21552.02 kWh
